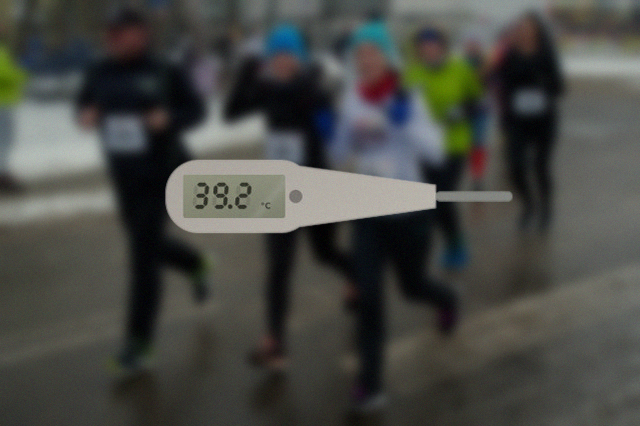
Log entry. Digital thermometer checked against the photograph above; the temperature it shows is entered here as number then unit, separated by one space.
39.2 °C
